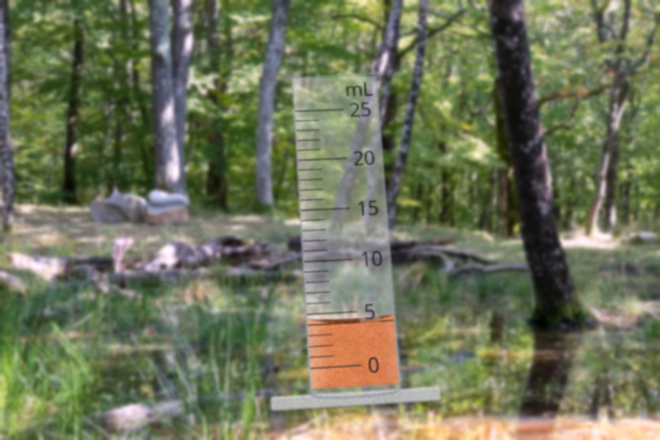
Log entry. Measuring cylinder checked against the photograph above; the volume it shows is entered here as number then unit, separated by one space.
4 mL
